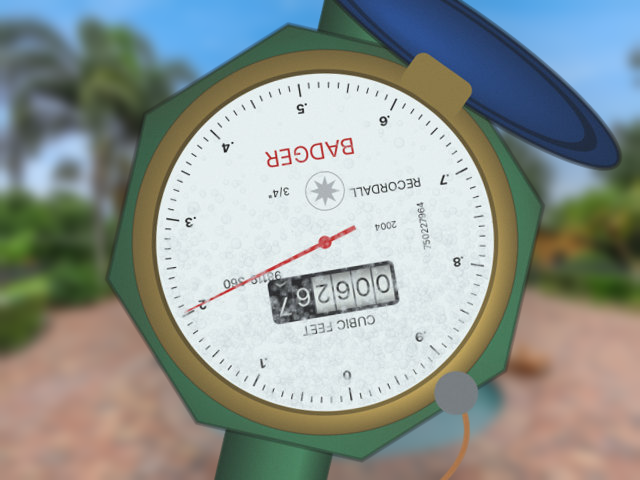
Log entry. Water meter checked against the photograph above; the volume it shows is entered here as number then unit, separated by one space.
6267.20 ft³
